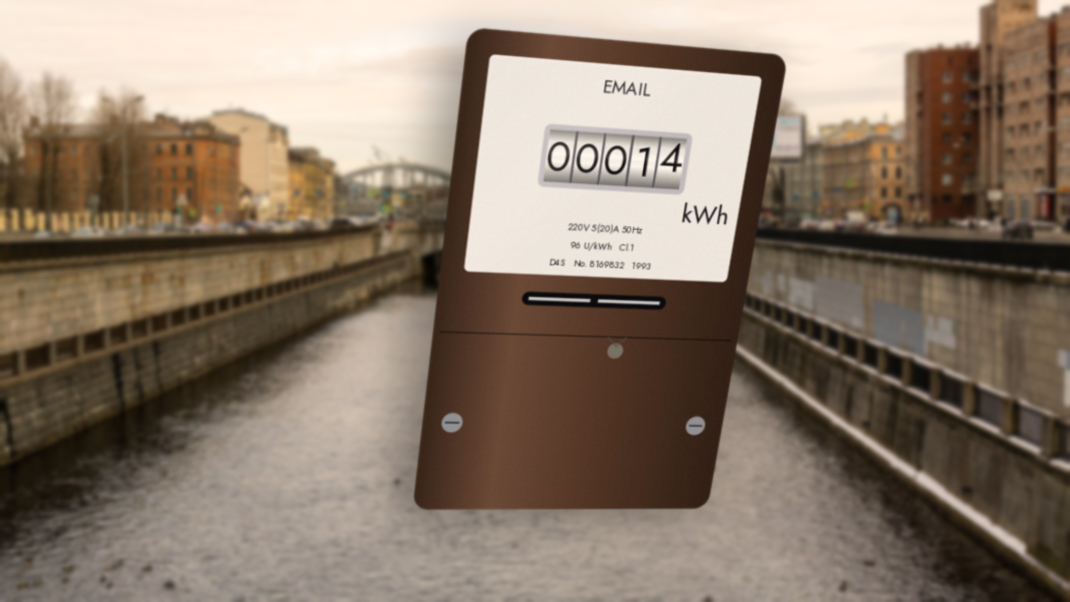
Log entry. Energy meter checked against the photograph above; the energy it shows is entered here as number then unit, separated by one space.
14 kWh
